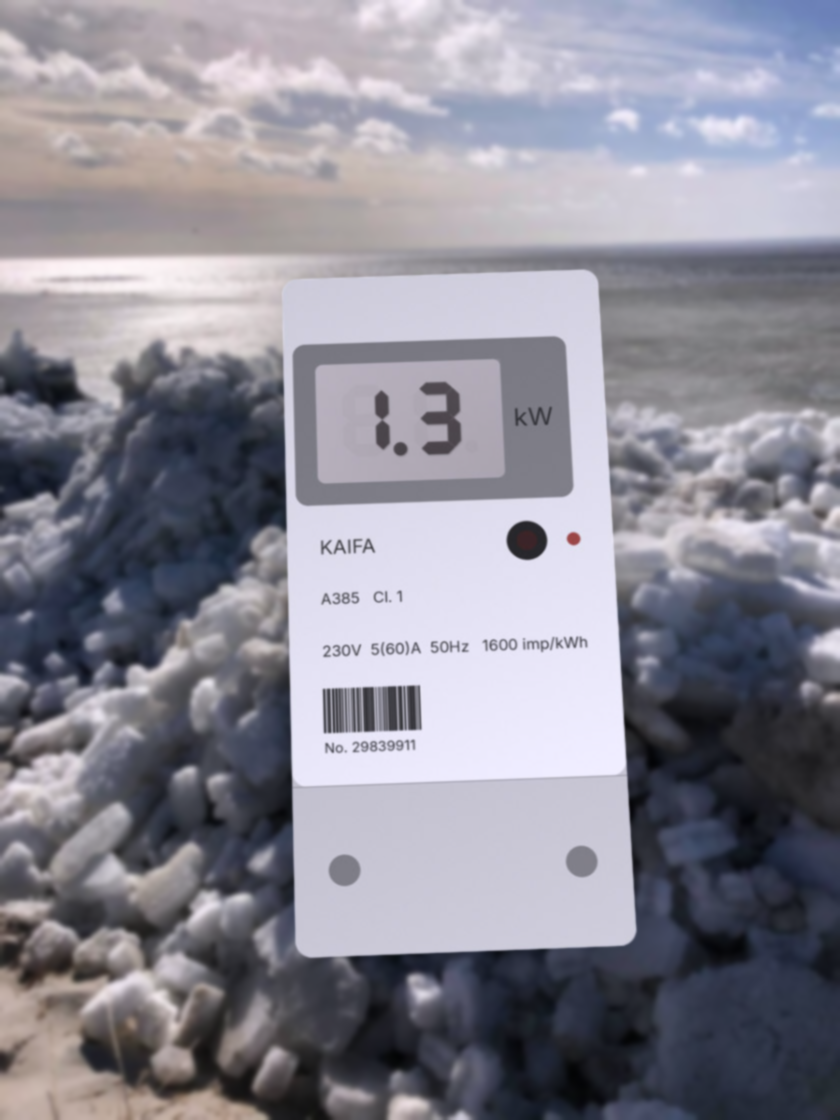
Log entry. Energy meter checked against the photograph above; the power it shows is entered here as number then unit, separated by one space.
1.3 kW
